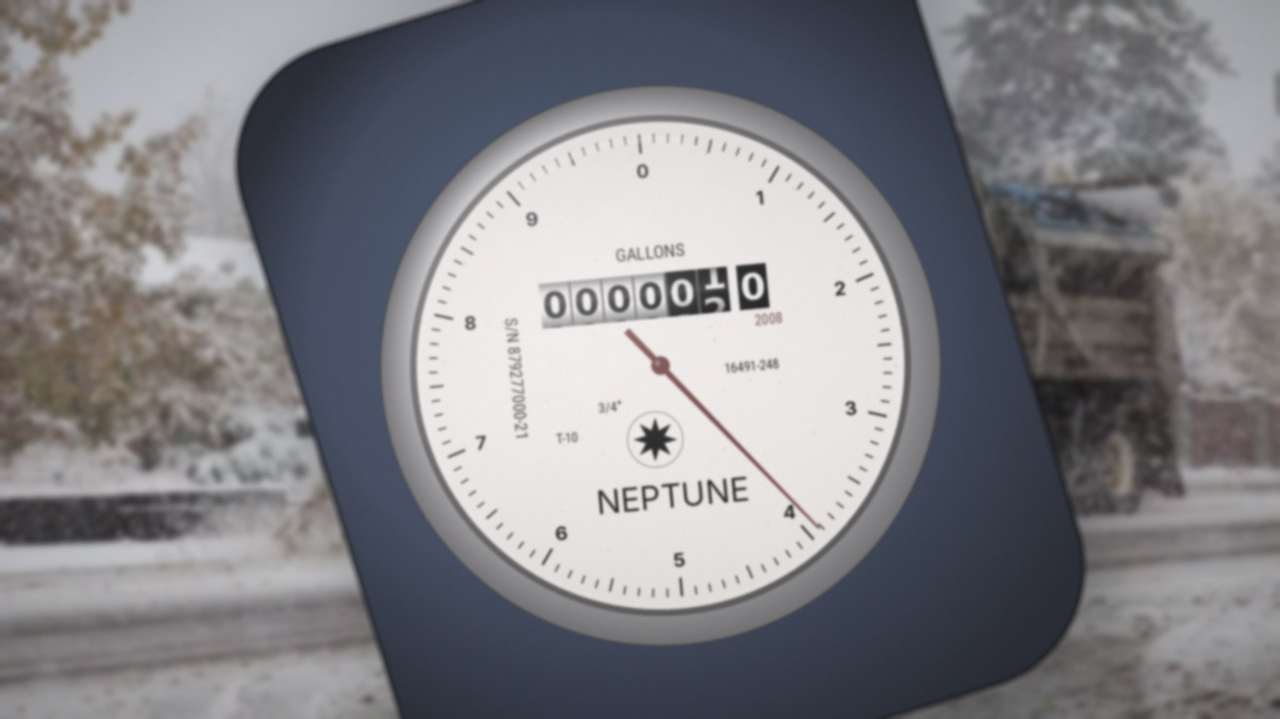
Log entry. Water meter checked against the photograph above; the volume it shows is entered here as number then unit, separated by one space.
13.9 gal
